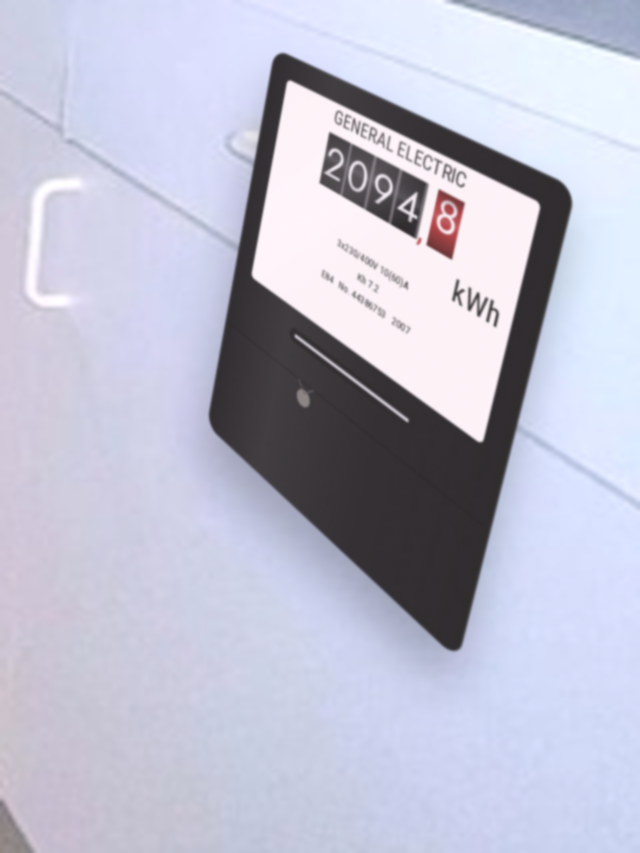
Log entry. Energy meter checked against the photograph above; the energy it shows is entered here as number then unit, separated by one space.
2094.8 kWh
